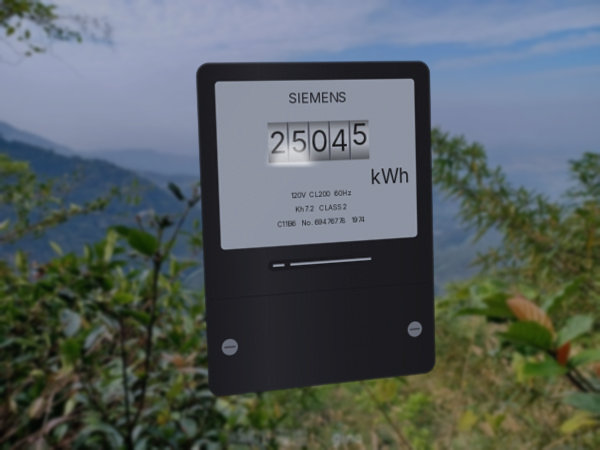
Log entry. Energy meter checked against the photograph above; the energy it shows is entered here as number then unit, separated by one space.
25045 kWh
